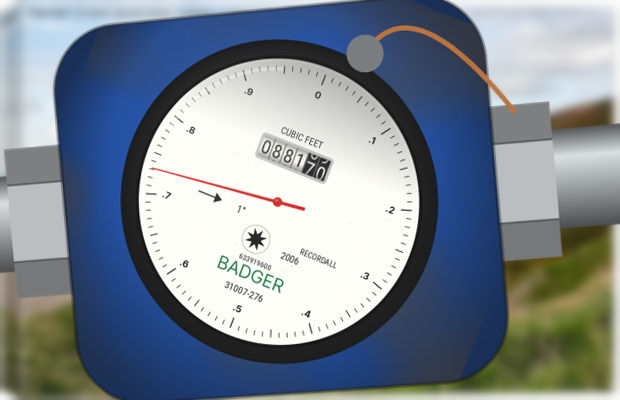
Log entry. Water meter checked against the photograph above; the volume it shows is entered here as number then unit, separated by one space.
88169.73 ft³
